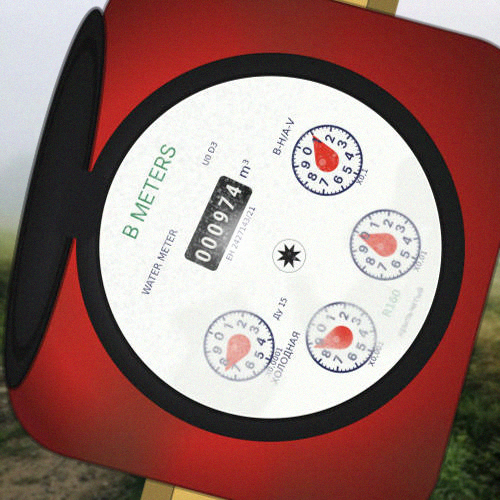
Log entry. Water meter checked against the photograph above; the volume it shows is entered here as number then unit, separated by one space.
974.0987 m³
